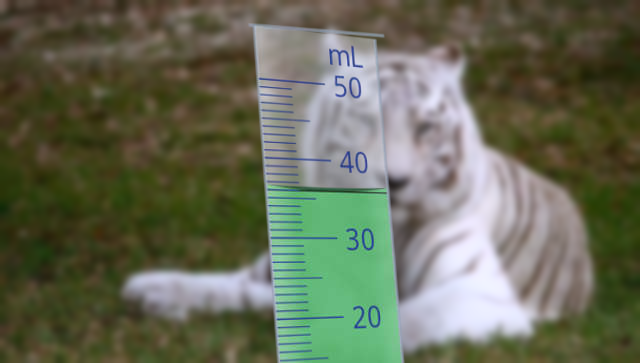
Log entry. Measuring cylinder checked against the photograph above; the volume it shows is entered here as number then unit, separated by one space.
36 mL
